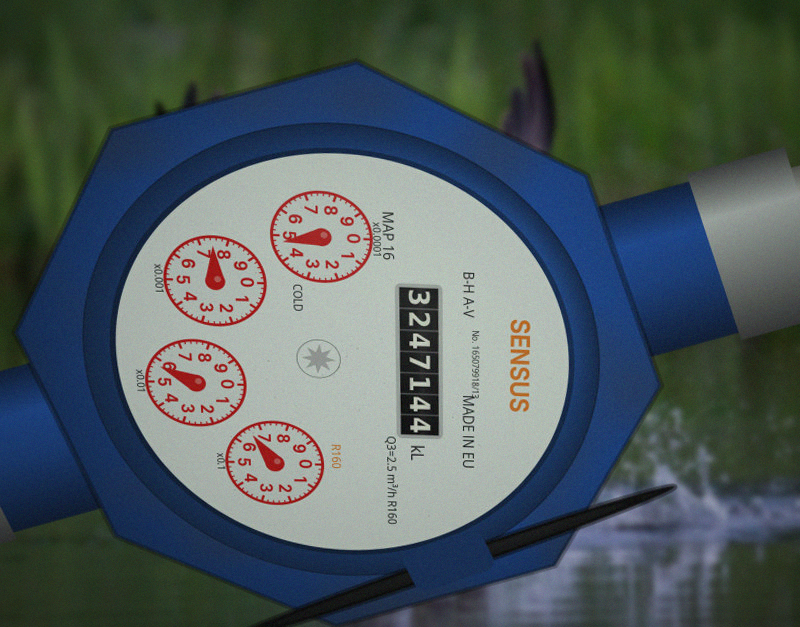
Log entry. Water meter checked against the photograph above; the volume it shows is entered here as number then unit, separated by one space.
3247144.6574 kL
